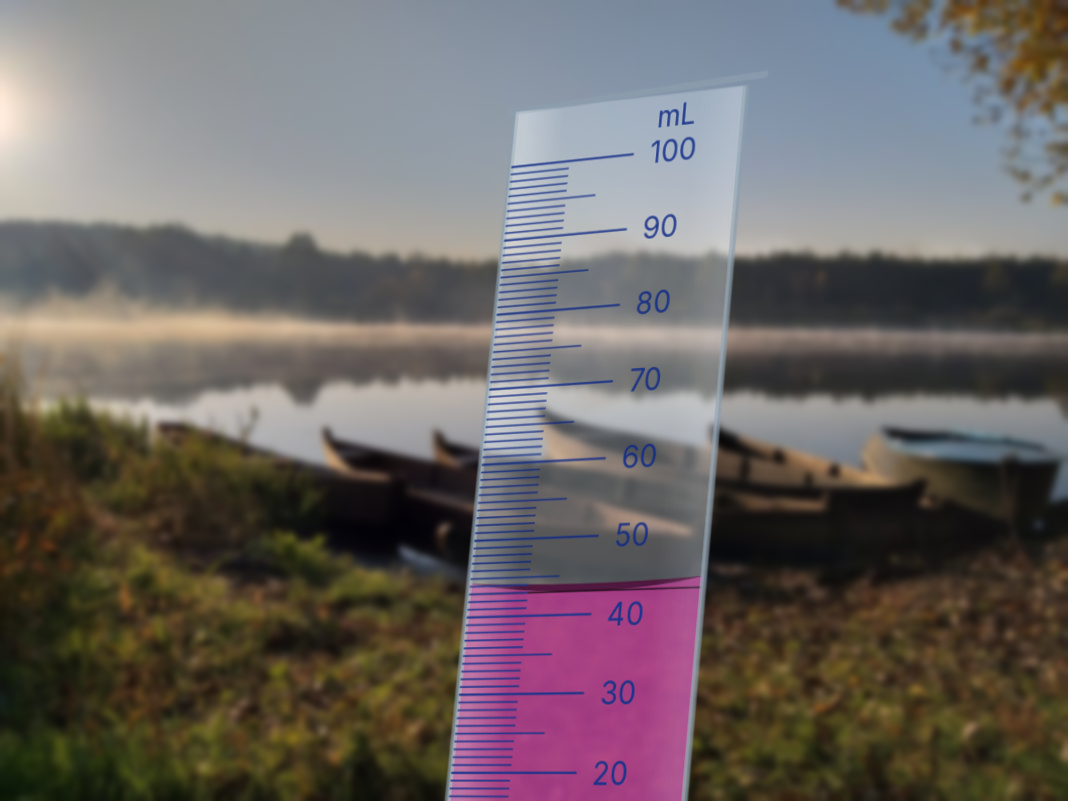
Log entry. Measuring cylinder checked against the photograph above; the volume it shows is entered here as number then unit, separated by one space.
43 mL
